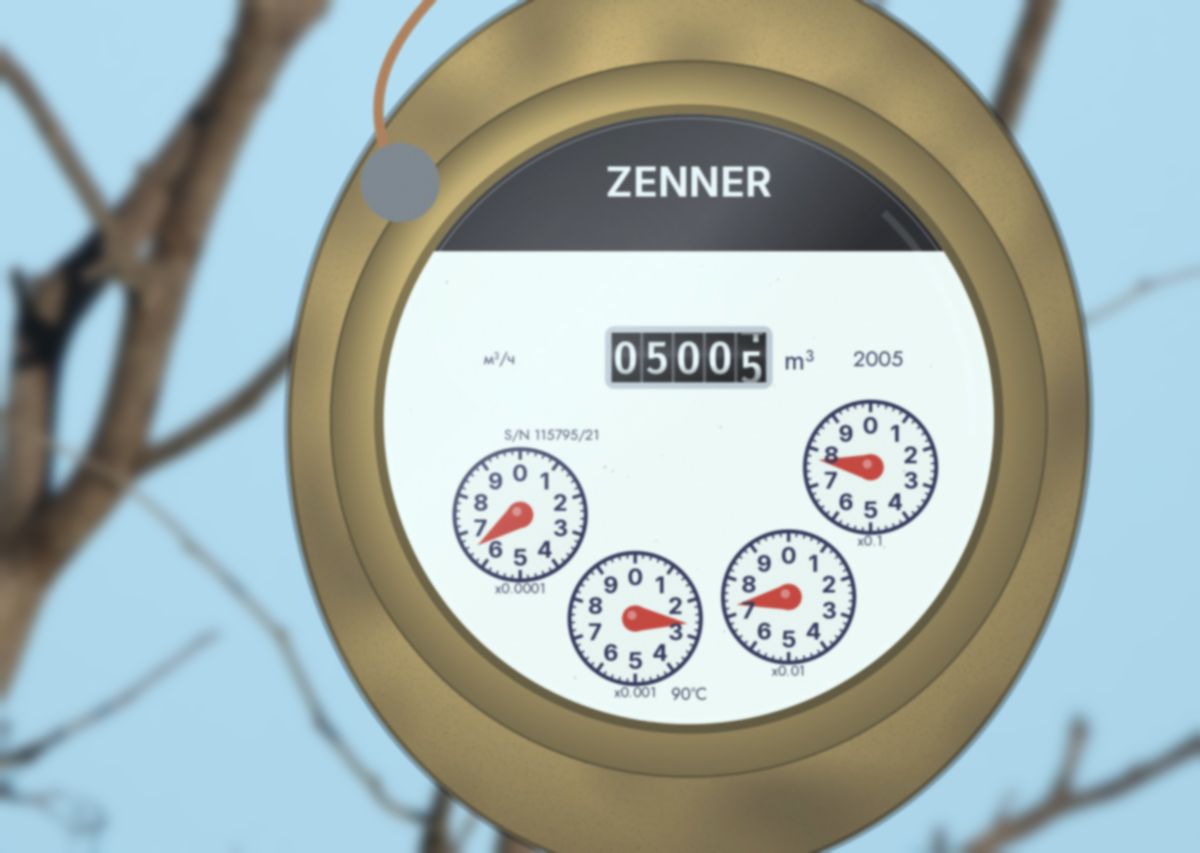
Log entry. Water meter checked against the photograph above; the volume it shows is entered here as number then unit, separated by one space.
5004.7726 m³
